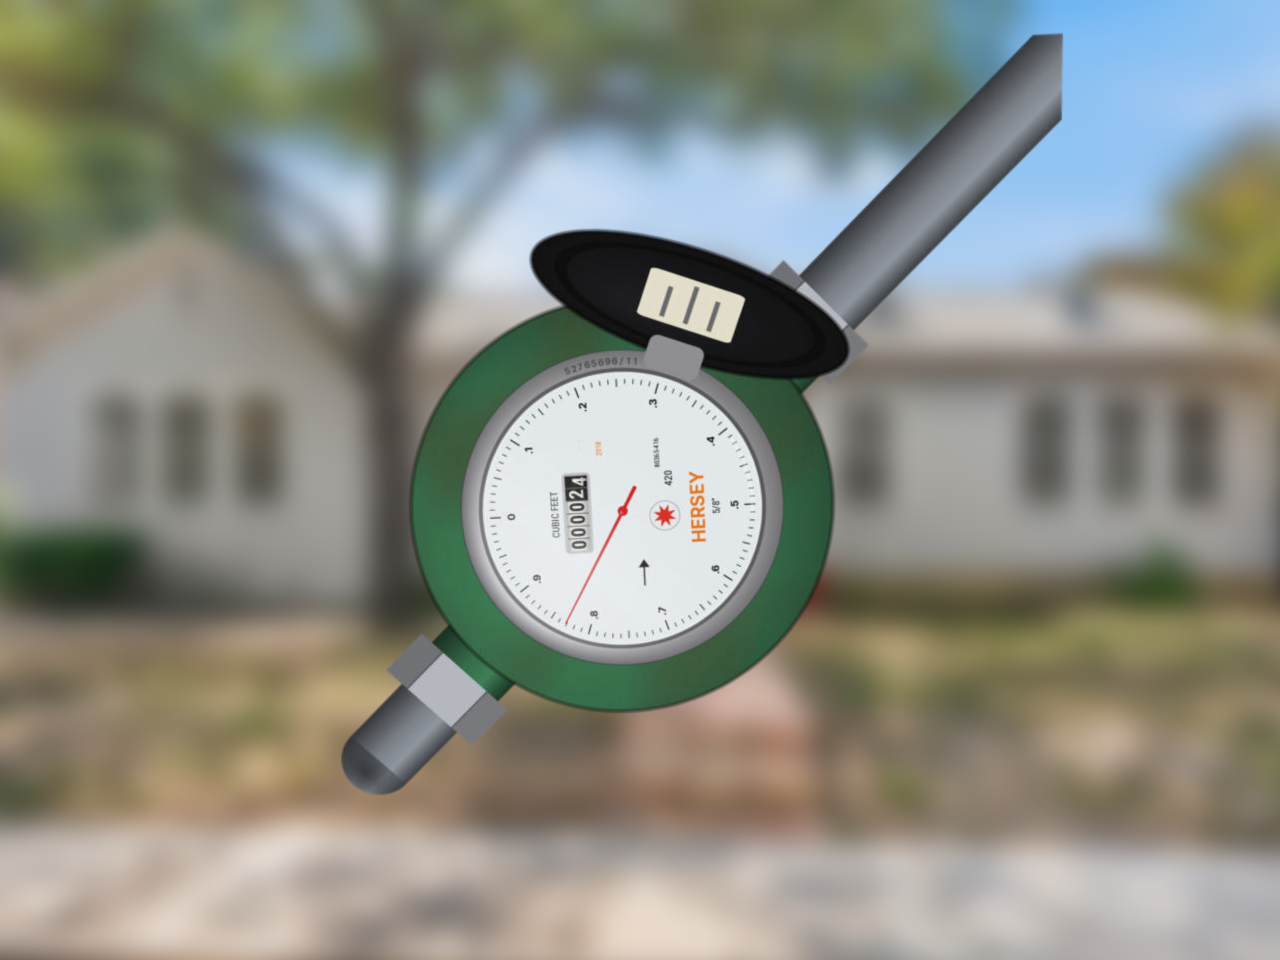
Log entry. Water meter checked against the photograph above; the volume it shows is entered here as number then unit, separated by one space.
23.83 ft³
